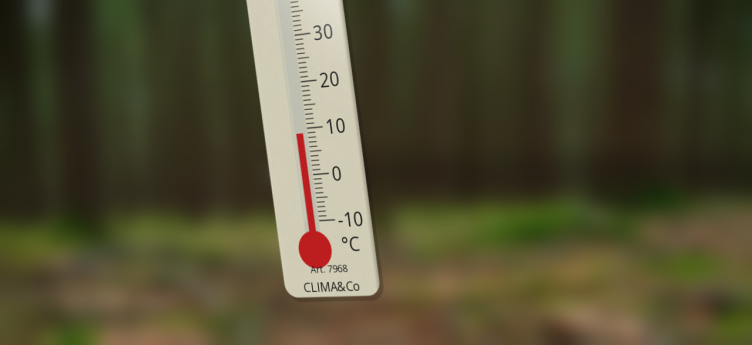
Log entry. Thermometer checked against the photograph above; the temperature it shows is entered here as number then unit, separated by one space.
9 °C
